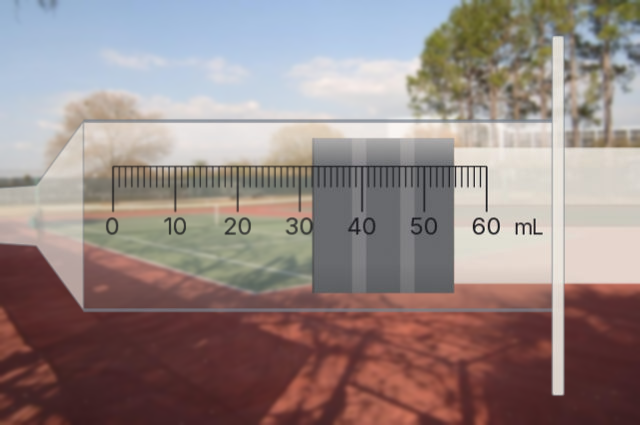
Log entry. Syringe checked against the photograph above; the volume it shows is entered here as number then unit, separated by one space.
32 mL
